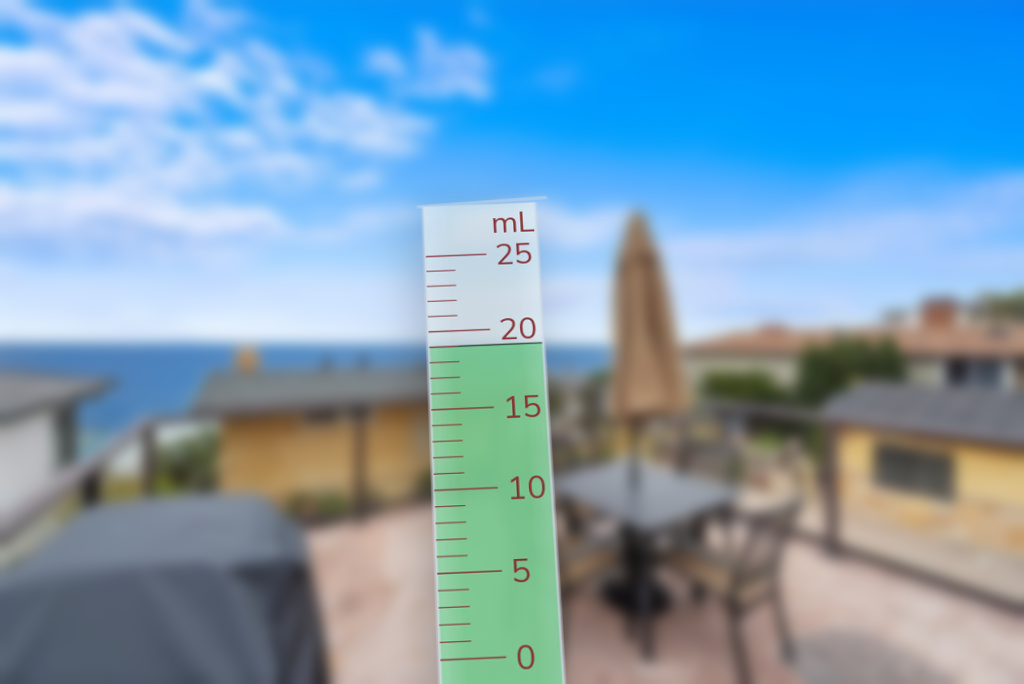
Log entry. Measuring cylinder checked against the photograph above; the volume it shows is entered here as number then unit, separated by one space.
19 mL
